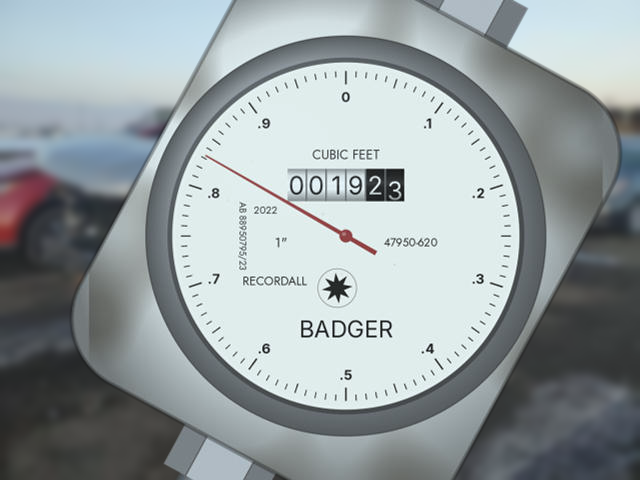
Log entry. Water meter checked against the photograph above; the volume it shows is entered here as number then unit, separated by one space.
1922.83 ft³
